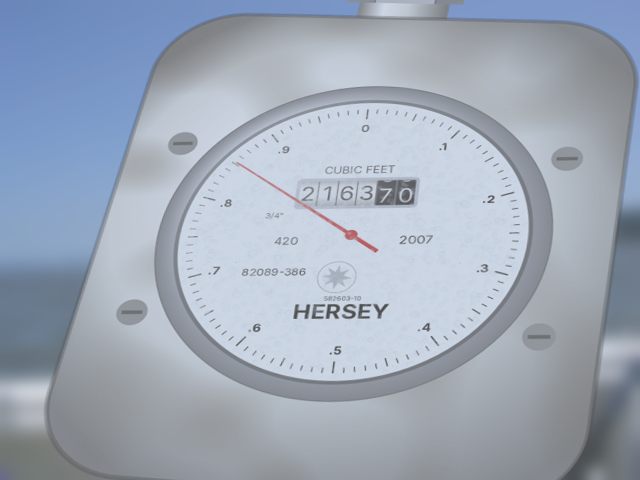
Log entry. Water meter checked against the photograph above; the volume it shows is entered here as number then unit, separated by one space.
216369.85 ft³
